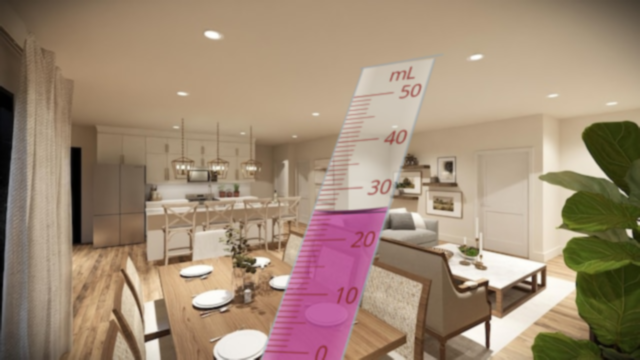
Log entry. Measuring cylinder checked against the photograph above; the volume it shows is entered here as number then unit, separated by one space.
25 mL
